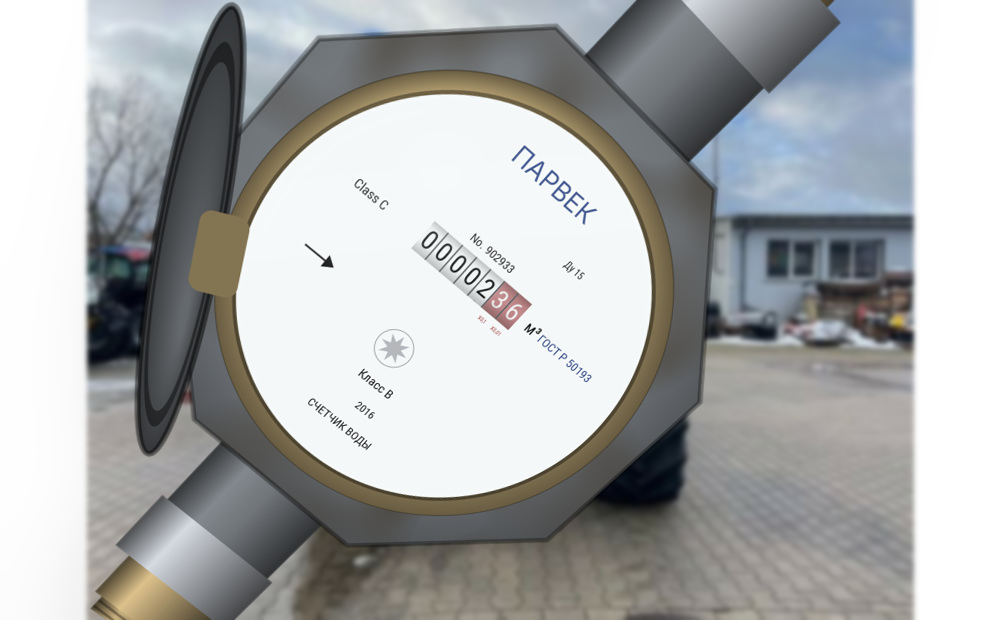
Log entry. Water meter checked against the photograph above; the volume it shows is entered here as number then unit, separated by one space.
2.36 m³
